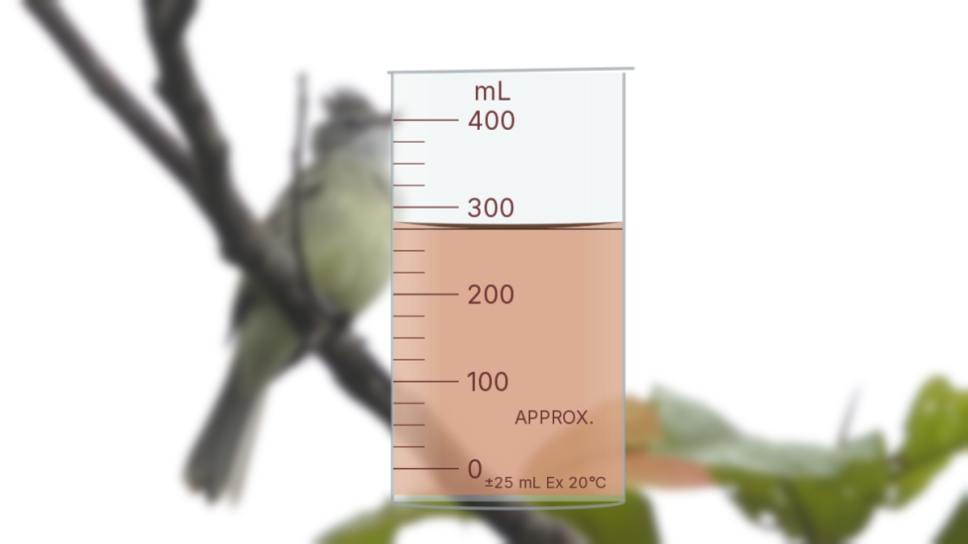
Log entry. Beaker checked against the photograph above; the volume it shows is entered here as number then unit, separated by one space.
275 mL
